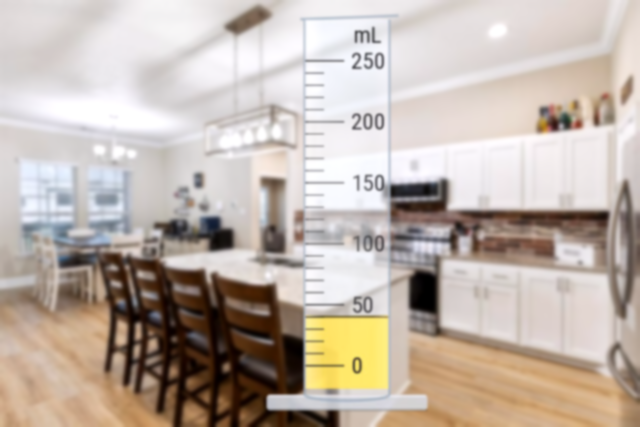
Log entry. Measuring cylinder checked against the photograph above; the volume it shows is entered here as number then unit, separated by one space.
40 mL
